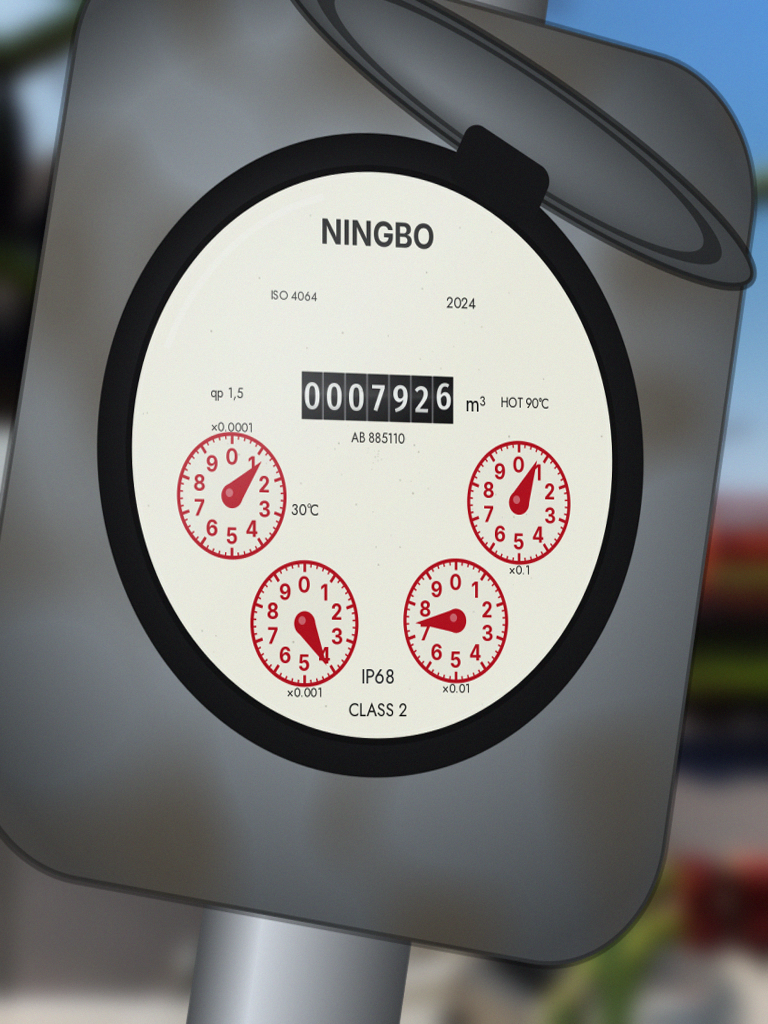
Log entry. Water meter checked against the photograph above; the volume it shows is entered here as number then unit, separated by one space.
7926.0741 m³
